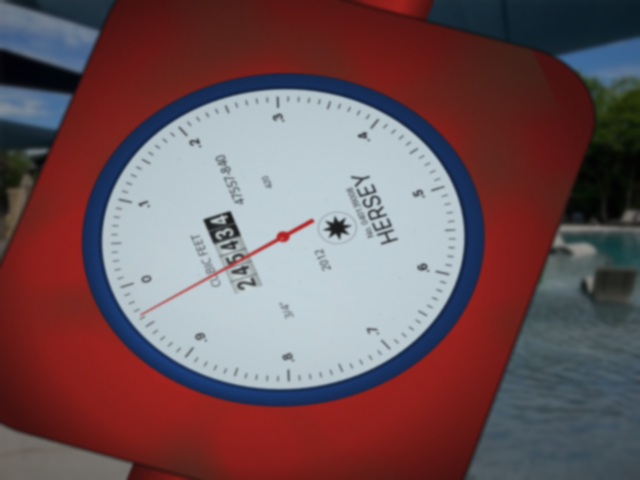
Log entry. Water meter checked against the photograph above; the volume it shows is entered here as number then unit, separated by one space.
245433.96 ft³
